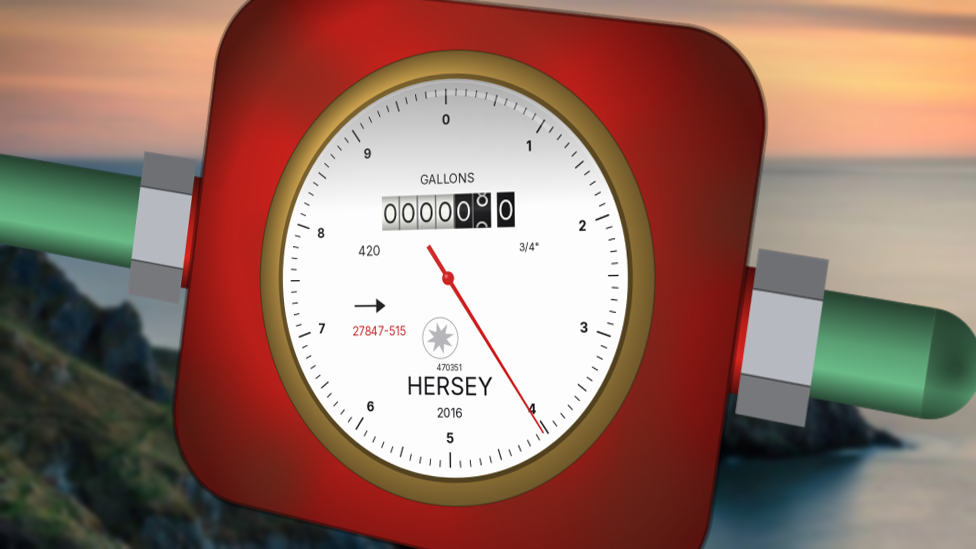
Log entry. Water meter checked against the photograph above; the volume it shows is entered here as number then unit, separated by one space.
84.0 gal
